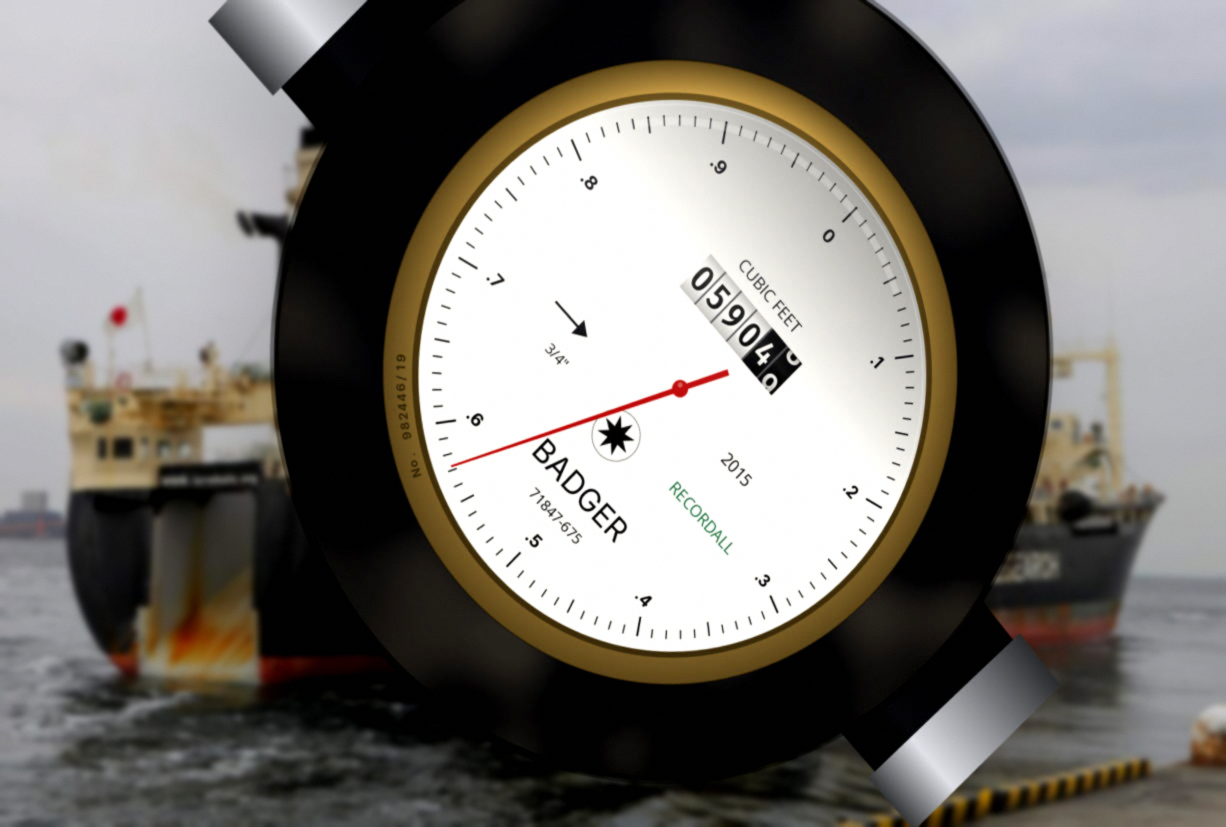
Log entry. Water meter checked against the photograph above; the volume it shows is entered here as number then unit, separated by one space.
59048.57 ft³
